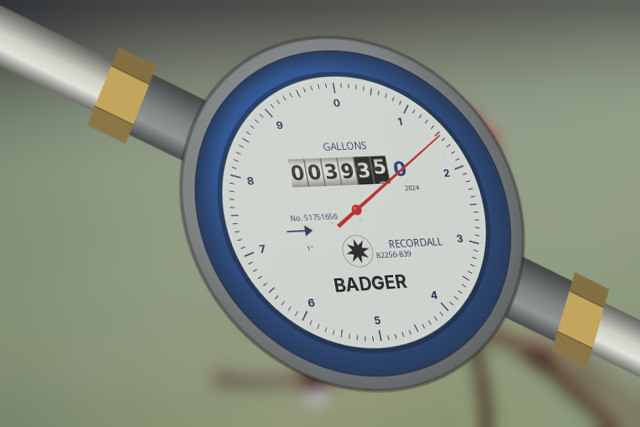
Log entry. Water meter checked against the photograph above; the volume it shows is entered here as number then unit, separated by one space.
39351.5 gal
